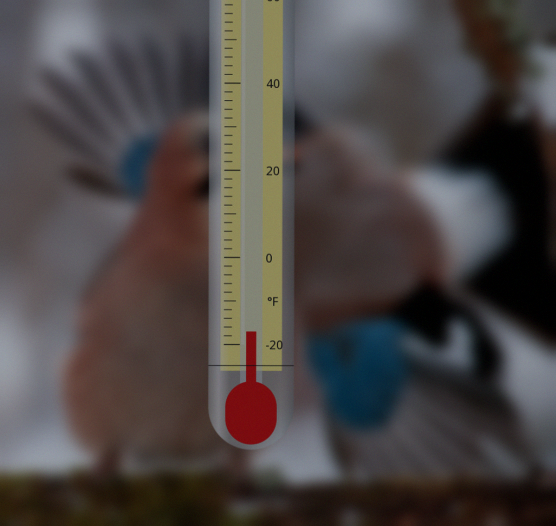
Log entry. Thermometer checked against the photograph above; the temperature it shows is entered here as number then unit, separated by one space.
-17 °F
